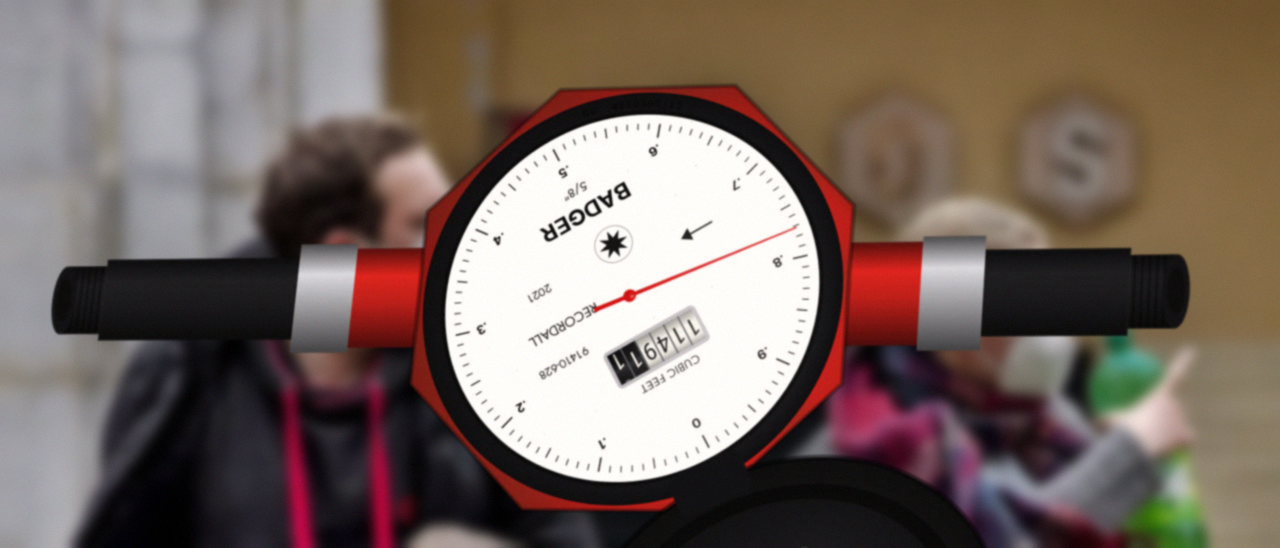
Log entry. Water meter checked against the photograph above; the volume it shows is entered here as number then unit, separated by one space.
114910.77 ft³
